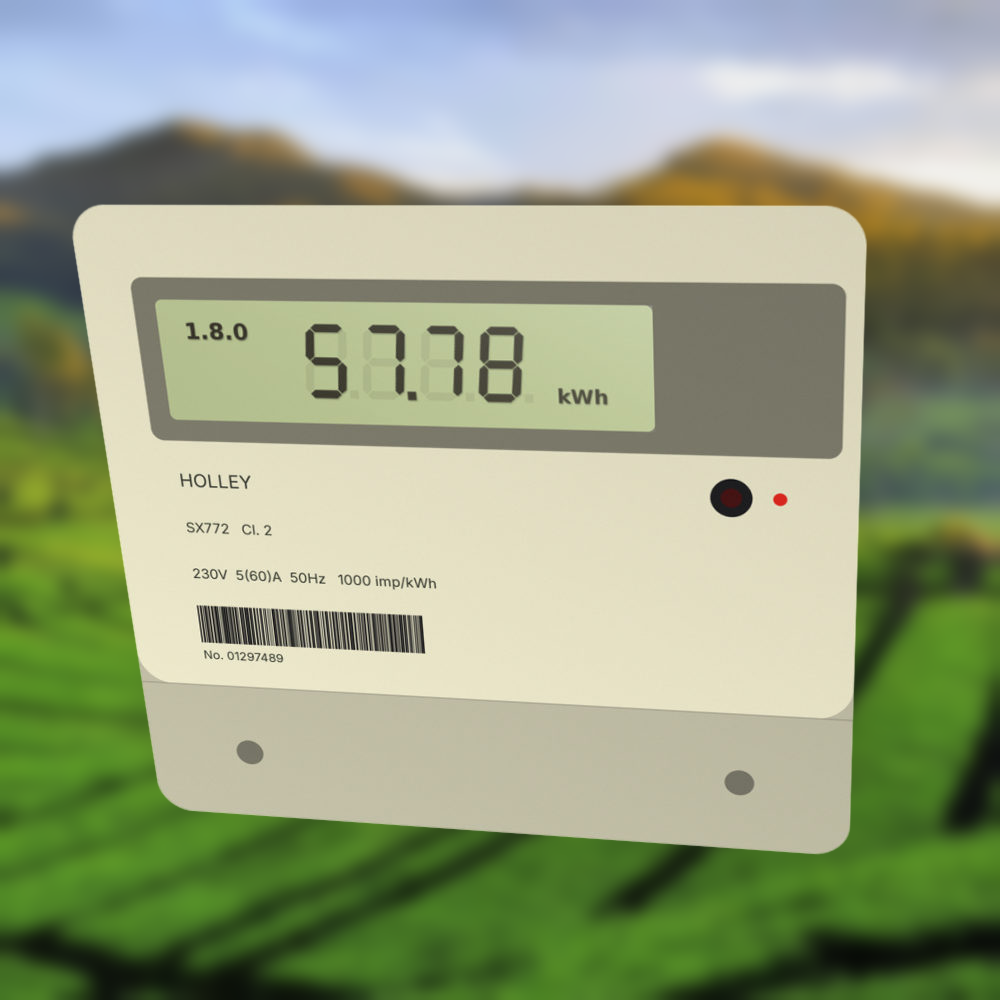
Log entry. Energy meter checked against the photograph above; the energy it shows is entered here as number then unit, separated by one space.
57.78 kWh
